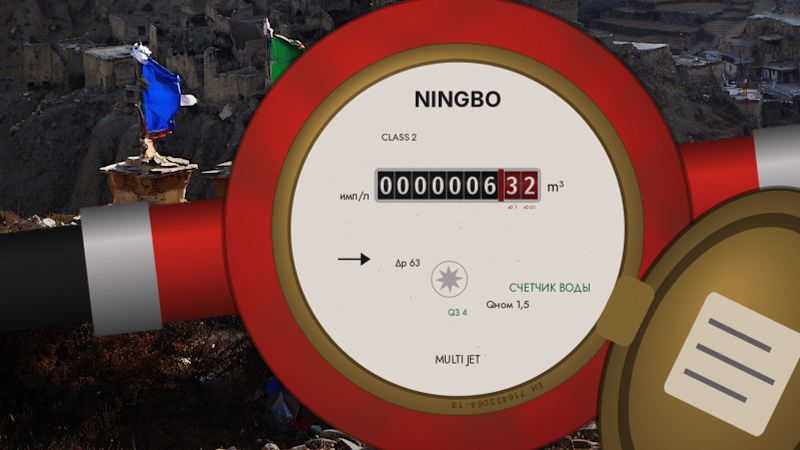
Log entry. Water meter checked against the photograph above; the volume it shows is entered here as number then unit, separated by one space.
6.32 m³
